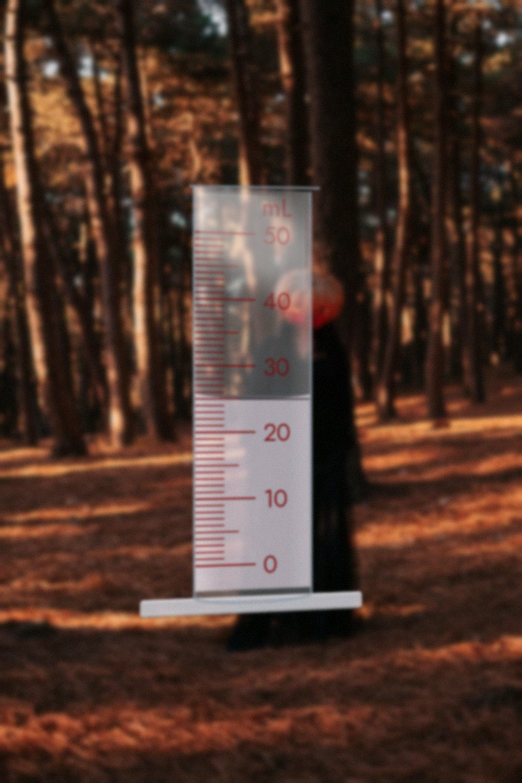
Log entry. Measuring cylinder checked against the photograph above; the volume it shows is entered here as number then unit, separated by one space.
25 mL
